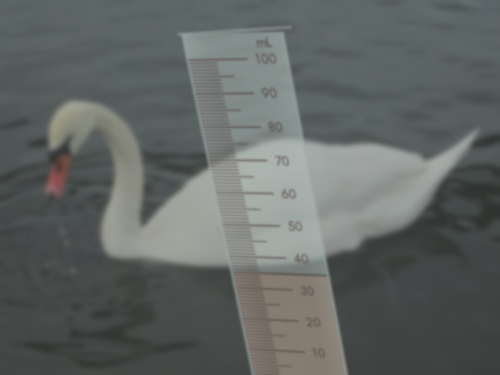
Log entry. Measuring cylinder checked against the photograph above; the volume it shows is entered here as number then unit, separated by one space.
35 mL
